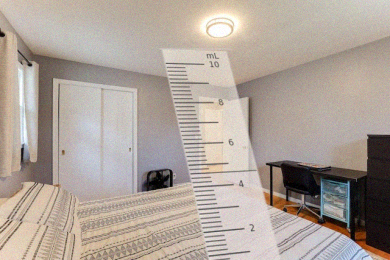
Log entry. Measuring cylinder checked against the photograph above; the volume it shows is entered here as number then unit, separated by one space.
4.6 mL
